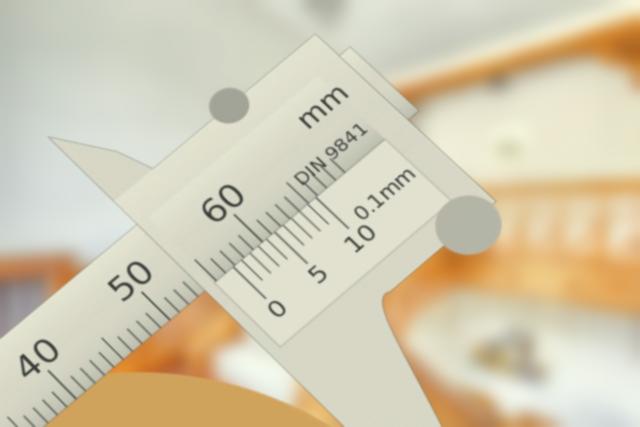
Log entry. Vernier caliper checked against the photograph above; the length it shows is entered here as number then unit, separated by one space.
56.8 mm
